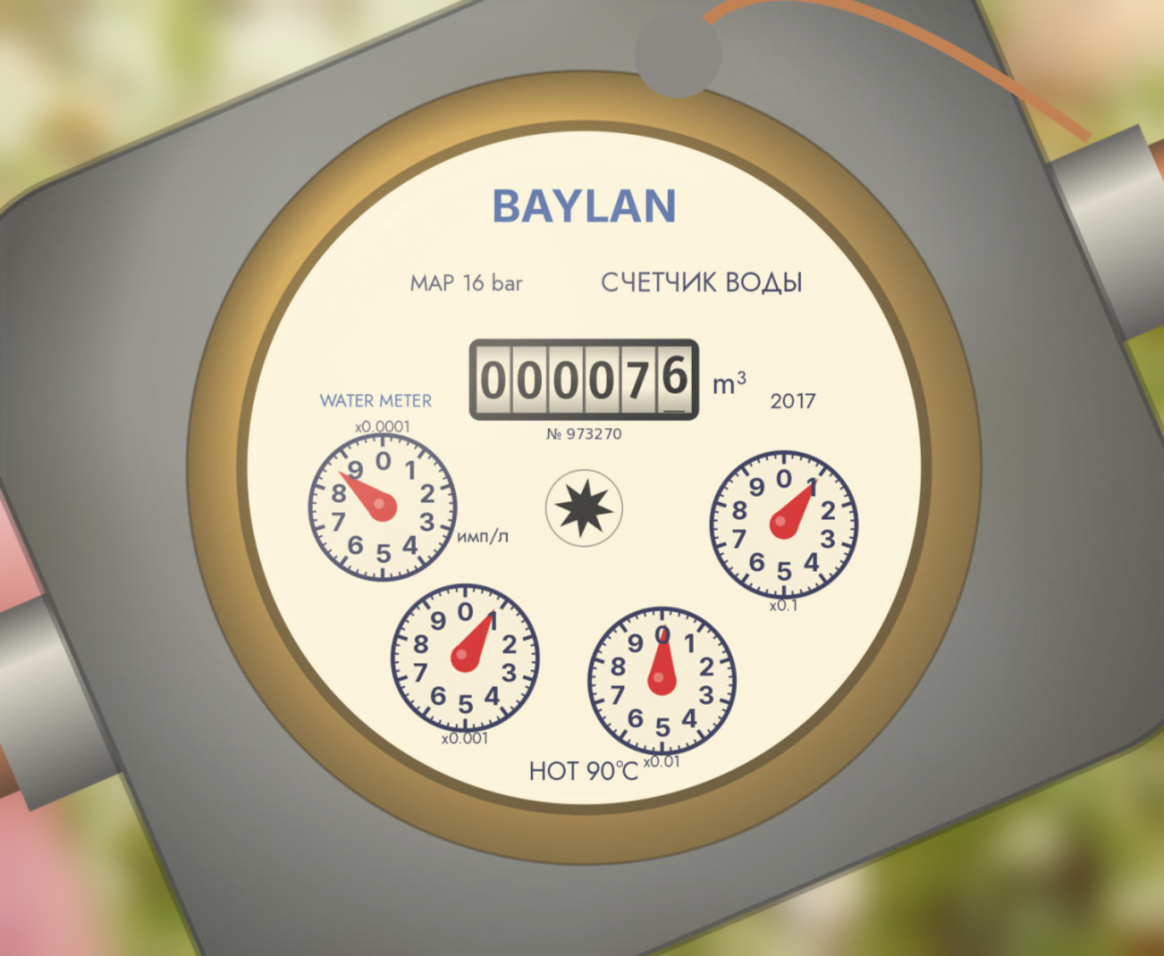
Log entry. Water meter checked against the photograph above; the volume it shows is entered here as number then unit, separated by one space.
76.1008 m³
